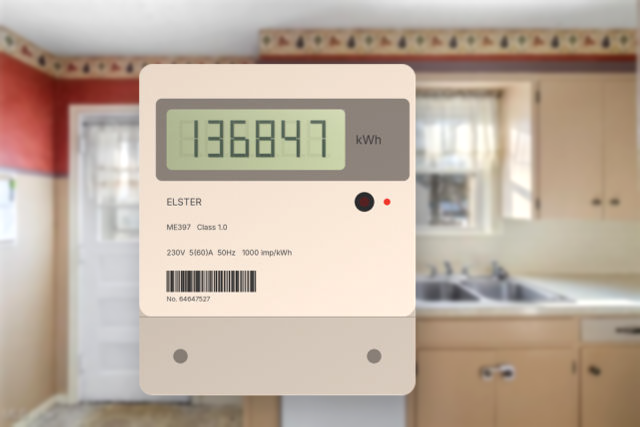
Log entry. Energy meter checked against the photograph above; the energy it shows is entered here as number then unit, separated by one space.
136847 kWh
